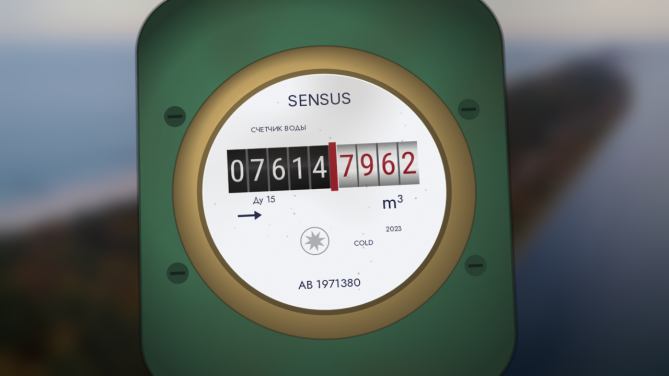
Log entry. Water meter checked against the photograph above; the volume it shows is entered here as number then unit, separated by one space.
7614.7962 m³
